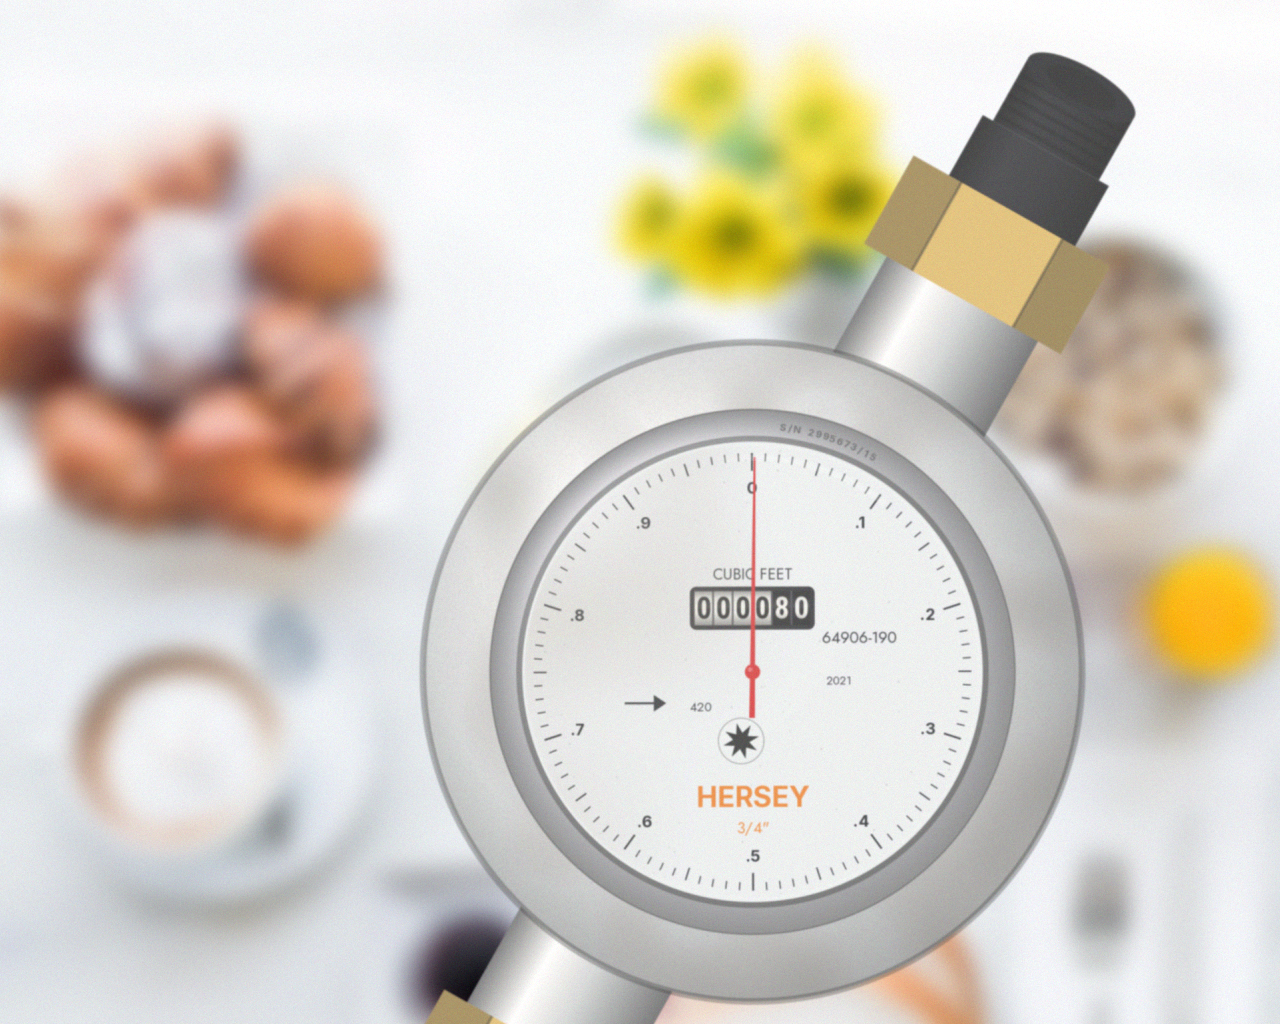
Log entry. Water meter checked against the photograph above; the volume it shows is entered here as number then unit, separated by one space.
80.00 ft³
